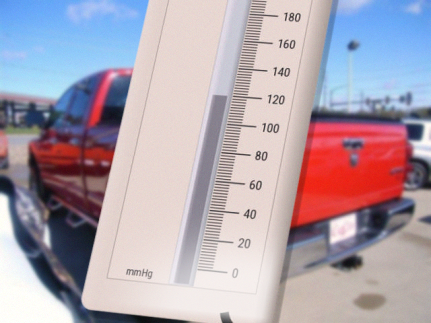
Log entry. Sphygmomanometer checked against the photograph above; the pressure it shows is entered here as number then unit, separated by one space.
120 mmHg
